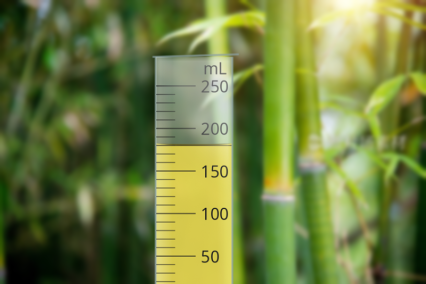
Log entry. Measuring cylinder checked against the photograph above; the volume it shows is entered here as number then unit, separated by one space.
180 mL
